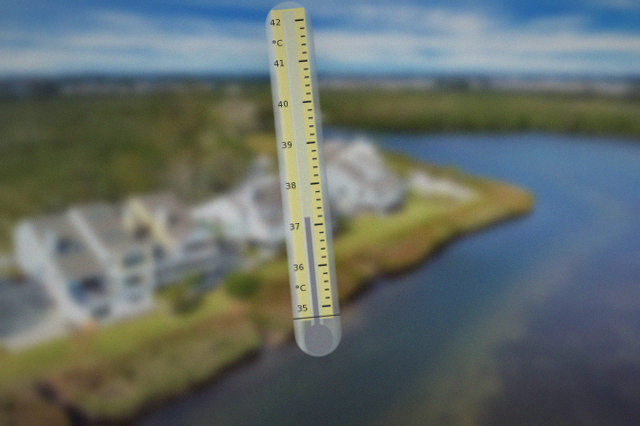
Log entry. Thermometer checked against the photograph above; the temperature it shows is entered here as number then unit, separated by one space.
37.2 °C
